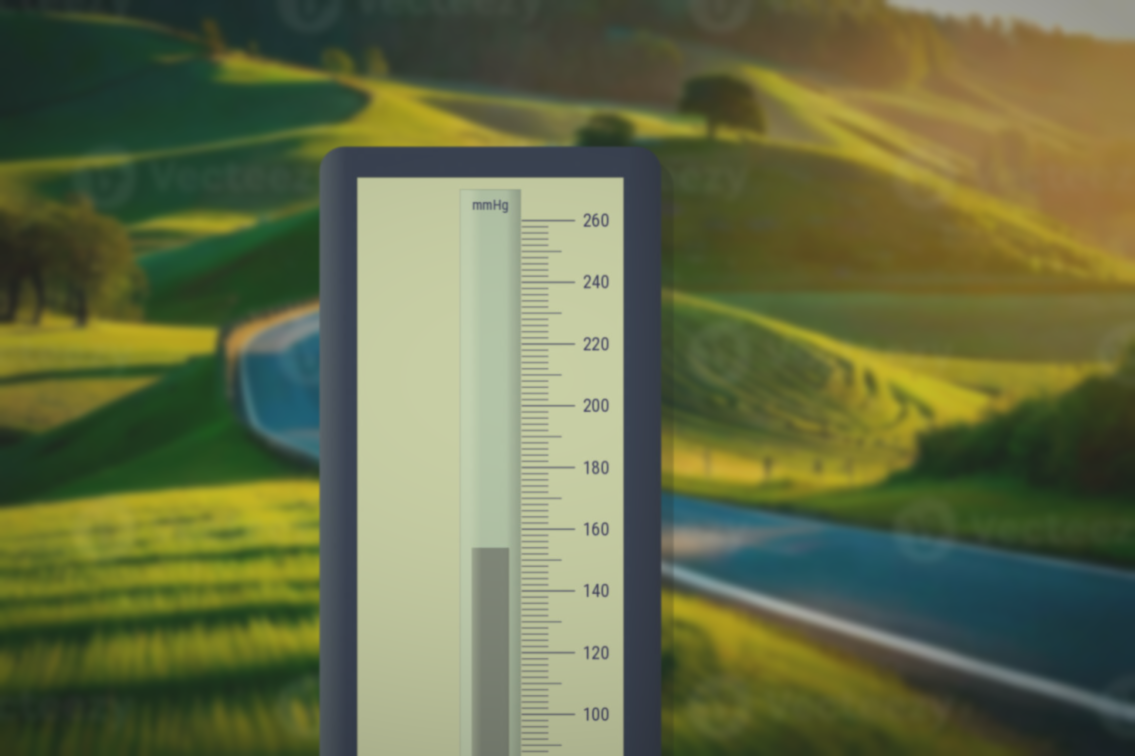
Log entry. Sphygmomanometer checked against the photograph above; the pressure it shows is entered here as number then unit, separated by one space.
154 mmHg
